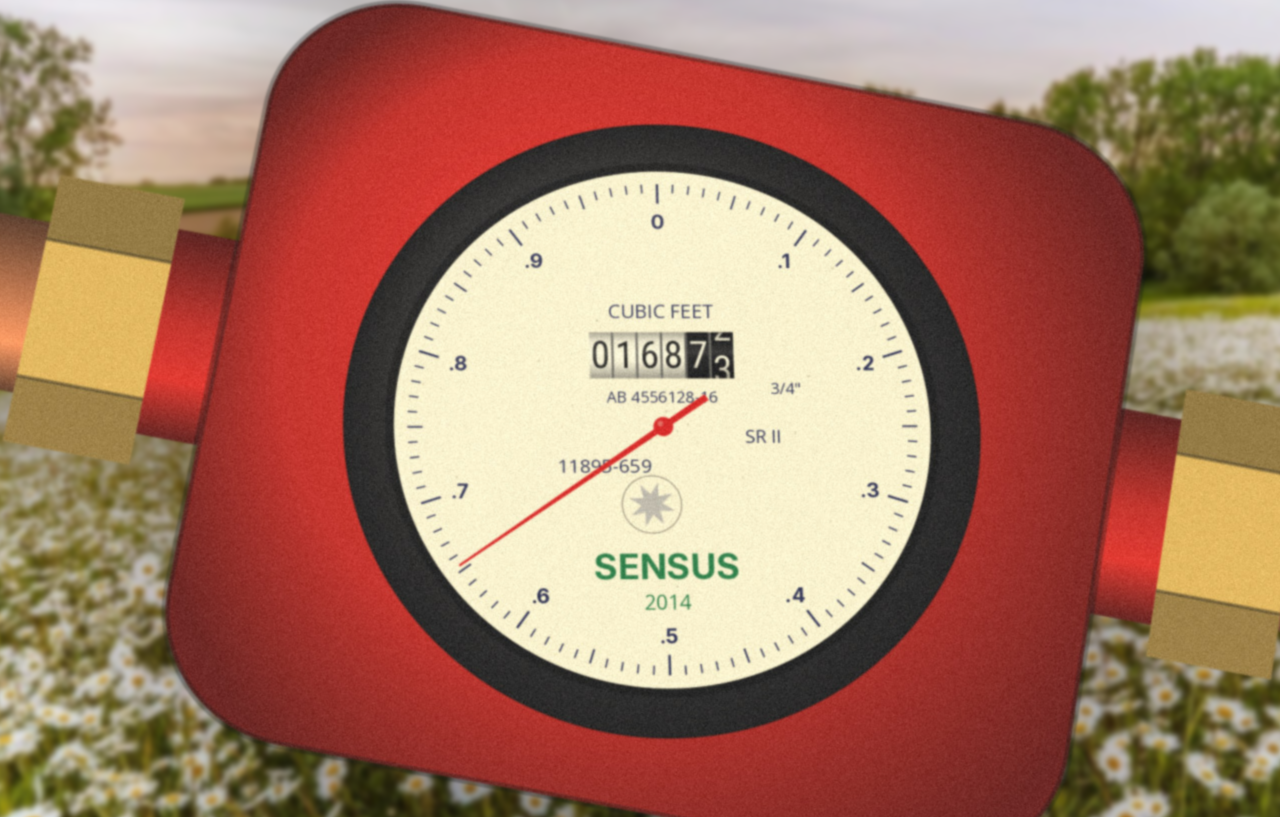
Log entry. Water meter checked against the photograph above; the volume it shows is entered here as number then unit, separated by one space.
16872.65 ft³
